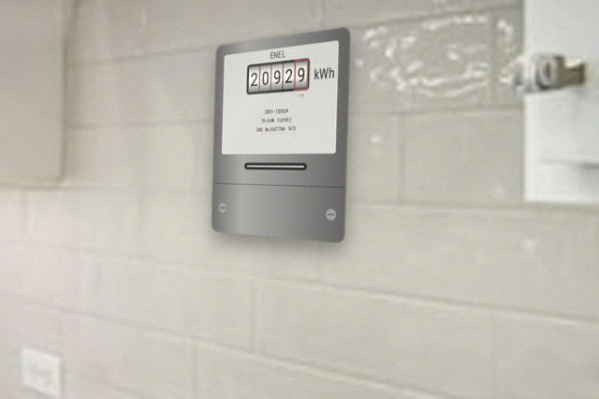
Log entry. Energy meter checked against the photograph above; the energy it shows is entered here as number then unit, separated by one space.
2092.9 kWh
